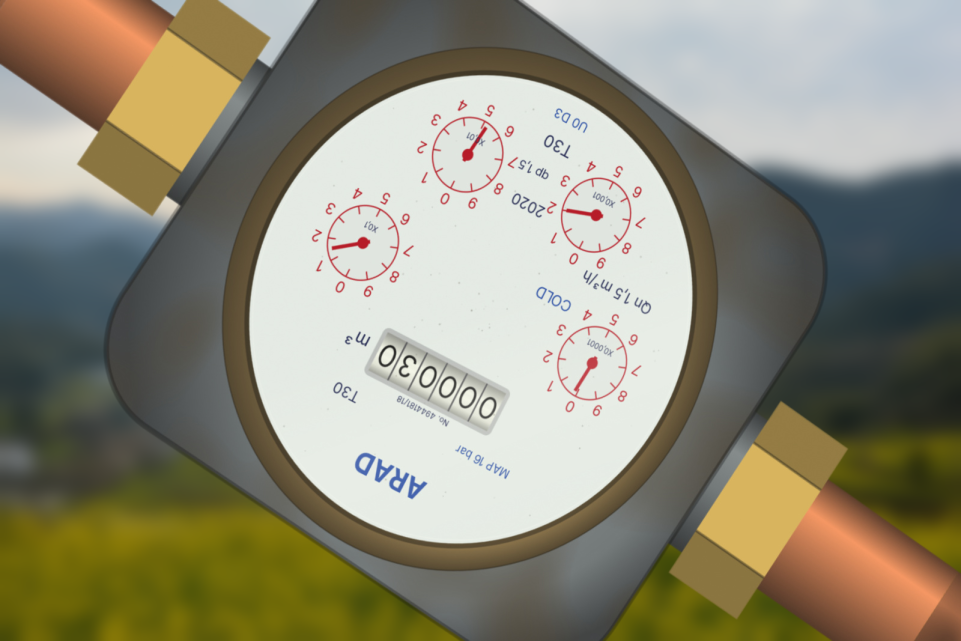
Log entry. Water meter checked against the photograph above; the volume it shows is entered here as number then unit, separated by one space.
30.1520 m³
